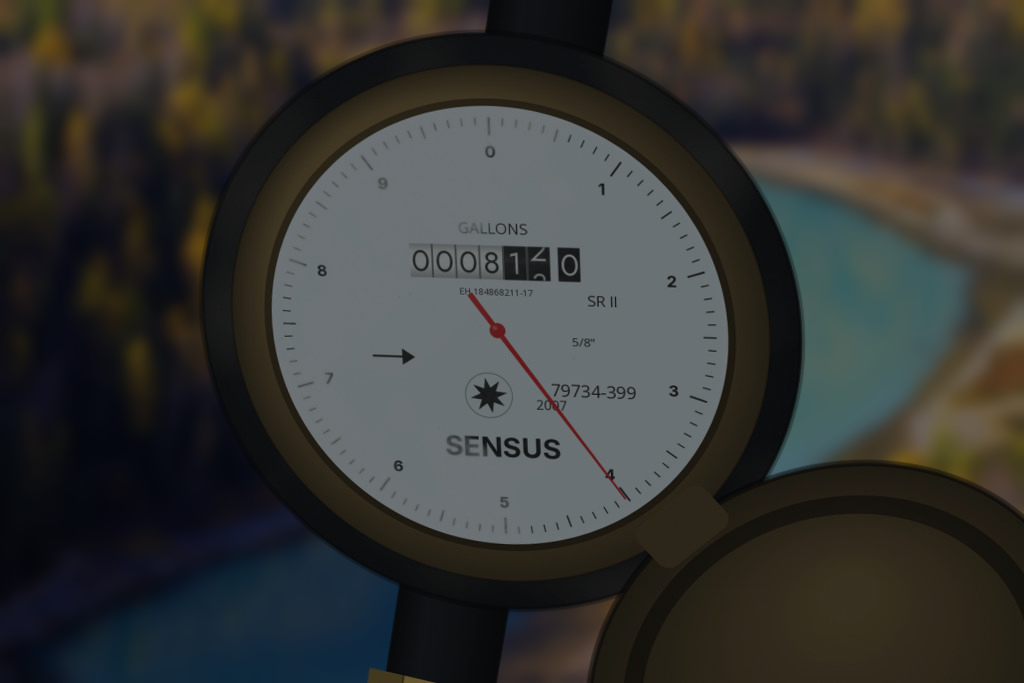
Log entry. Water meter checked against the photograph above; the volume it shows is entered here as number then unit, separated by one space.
8124.0 gal
